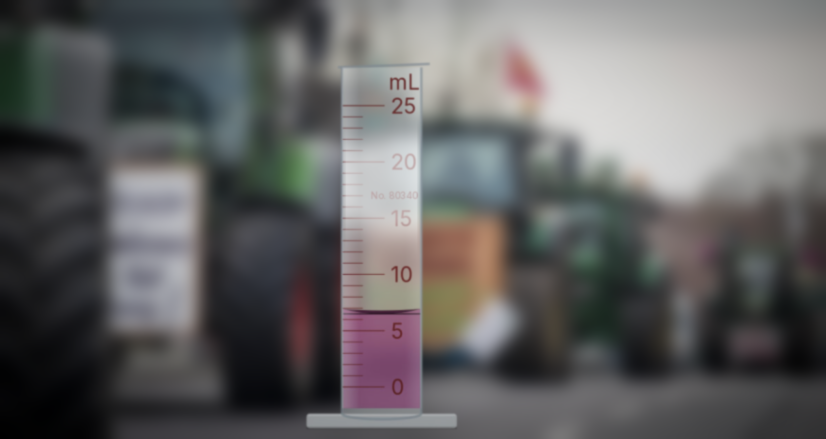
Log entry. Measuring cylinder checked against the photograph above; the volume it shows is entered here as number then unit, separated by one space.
6.5 mL
